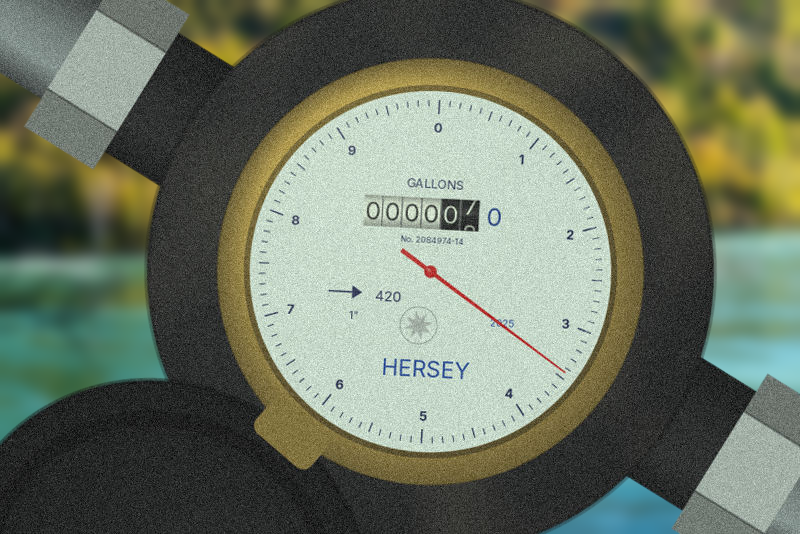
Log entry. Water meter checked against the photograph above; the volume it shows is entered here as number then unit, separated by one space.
73.4 gal
